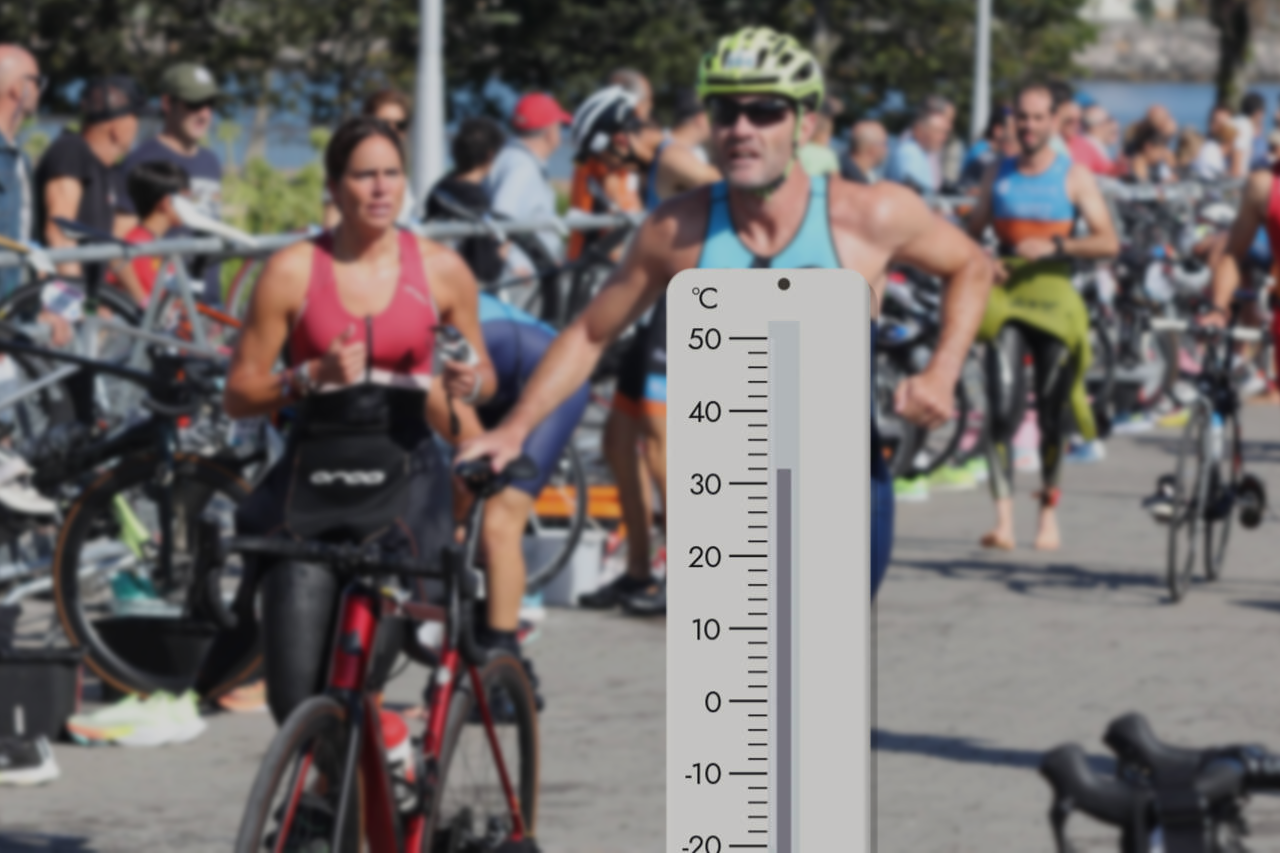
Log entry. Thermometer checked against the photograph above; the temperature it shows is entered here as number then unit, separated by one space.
32 °C
